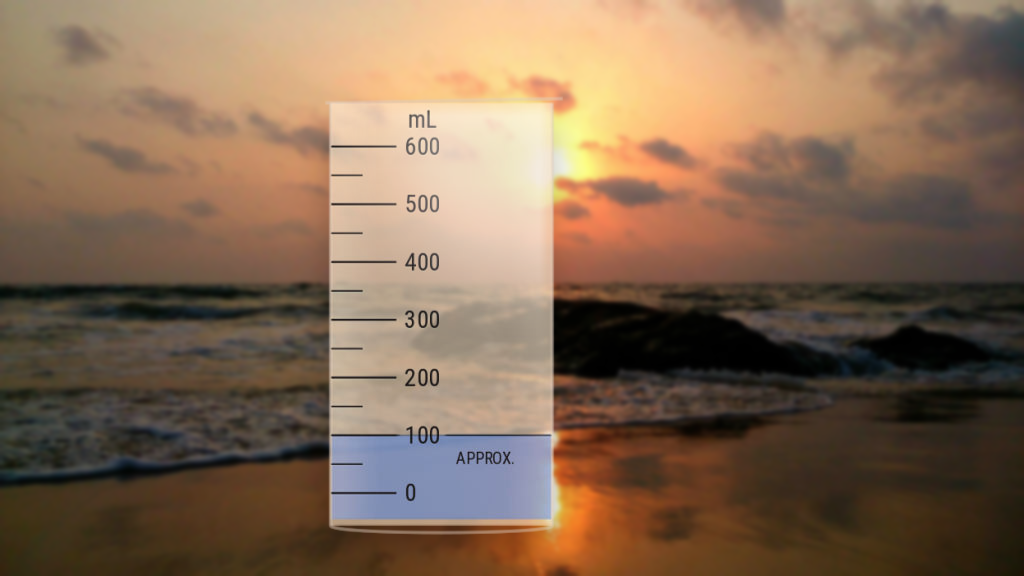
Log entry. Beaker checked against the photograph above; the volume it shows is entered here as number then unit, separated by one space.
100 mL
